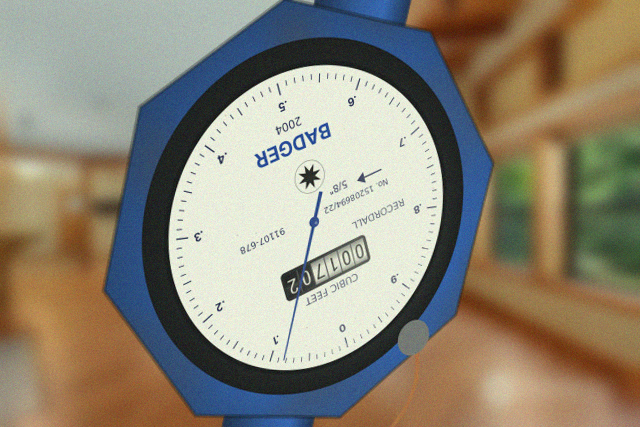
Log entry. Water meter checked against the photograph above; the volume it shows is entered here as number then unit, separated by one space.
1702.08 ft³
